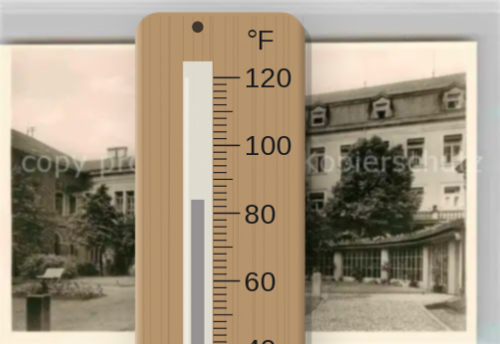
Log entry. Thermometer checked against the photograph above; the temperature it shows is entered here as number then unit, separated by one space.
84 °F
